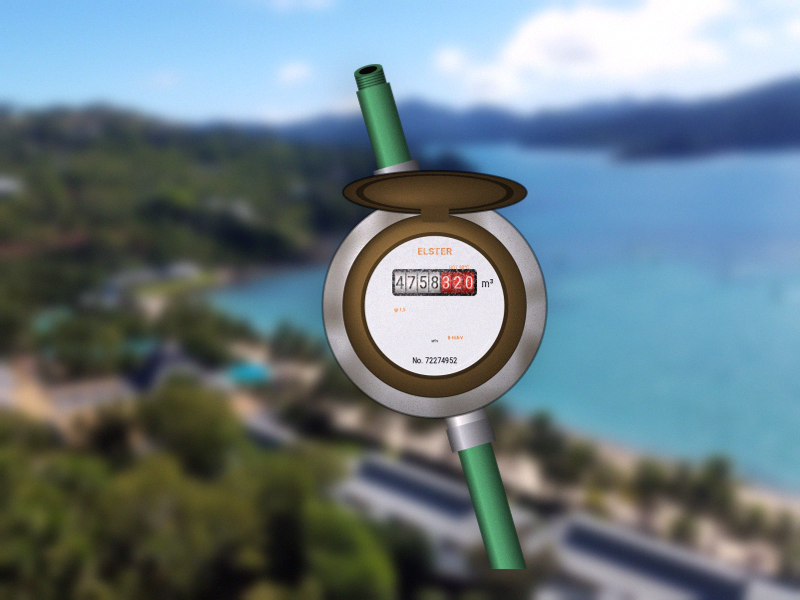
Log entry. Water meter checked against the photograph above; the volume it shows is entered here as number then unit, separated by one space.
4758.320 m³
